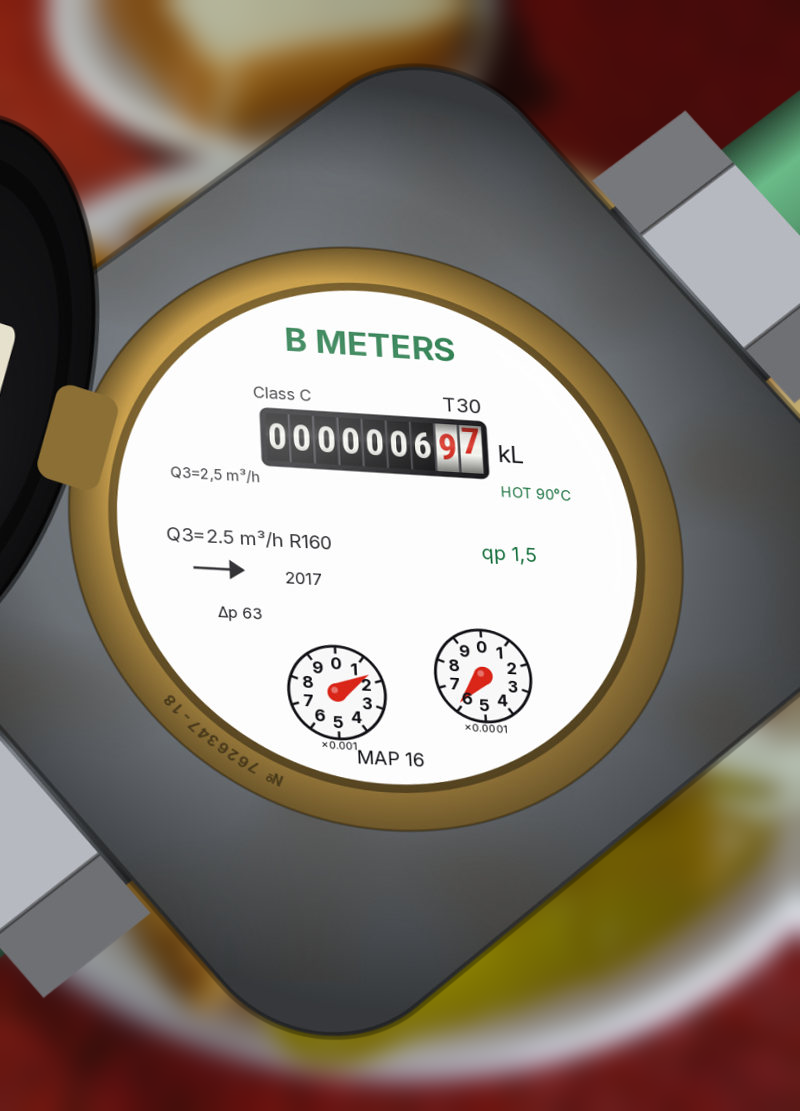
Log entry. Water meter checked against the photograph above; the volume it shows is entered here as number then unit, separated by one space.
6.9716 kL
